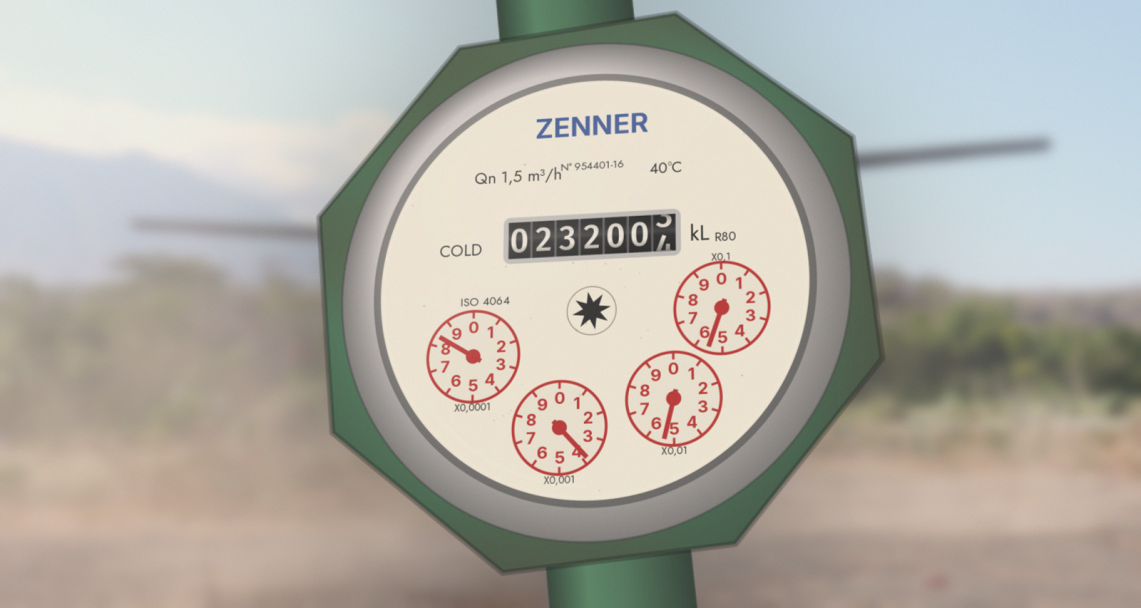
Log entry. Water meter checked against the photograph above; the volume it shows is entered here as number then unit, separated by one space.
232003.5538 kL
